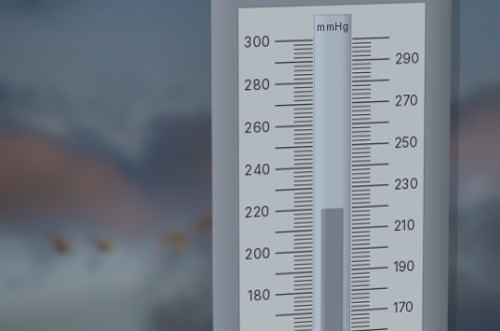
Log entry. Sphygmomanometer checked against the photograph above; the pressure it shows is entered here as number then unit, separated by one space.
220 mmHg
